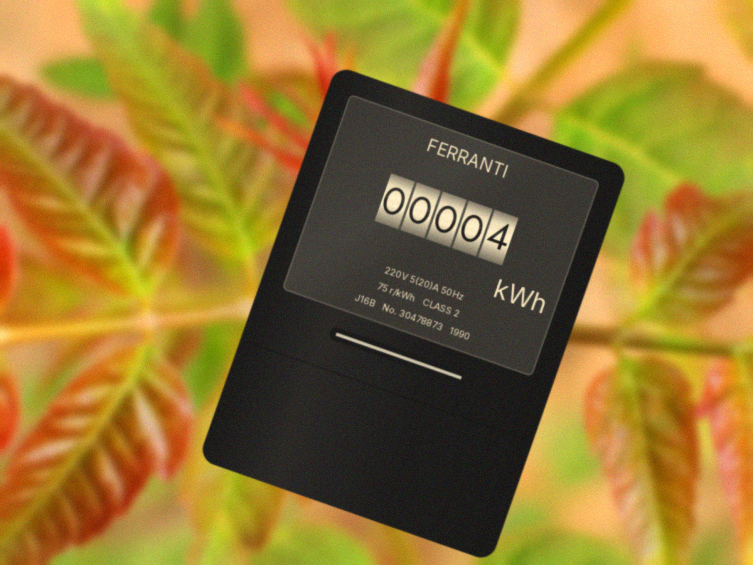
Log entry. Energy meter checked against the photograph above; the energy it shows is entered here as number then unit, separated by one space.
4 kWh
